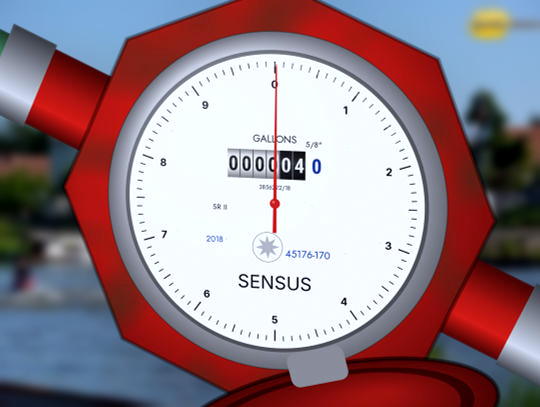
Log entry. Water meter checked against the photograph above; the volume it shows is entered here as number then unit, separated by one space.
40.0 gal
